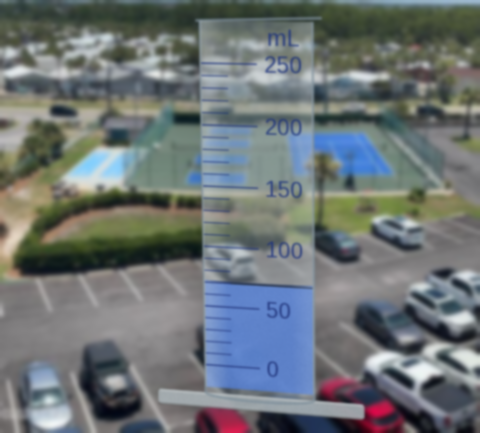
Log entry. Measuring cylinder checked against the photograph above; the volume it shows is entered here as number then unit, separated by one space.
70 mL
